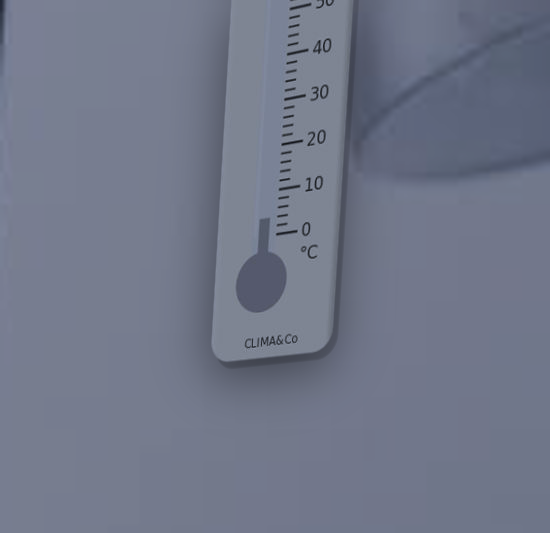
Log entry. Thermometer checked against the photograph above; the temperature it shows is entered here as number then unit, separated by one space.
4 °C
